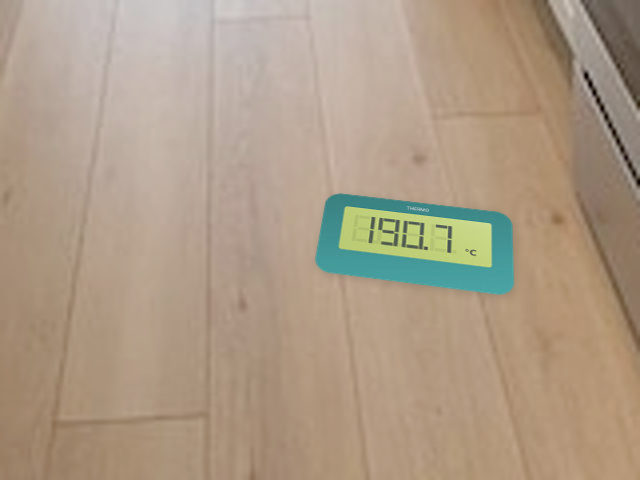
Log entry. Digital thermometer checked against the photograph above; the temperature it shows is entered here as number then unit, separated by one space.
190.7 °C
